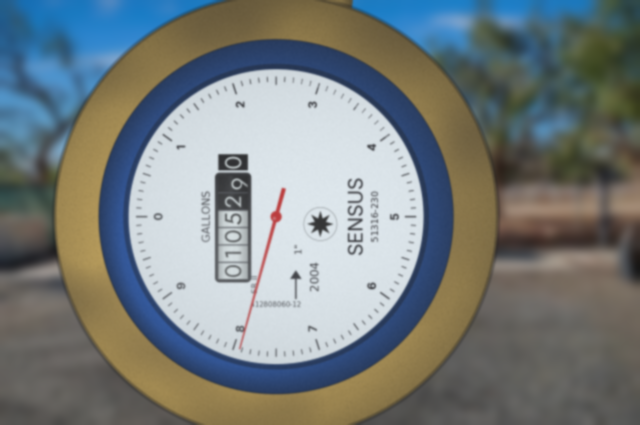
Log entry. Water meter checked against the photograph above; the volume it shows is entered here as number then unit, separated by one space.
105287.9 gal
